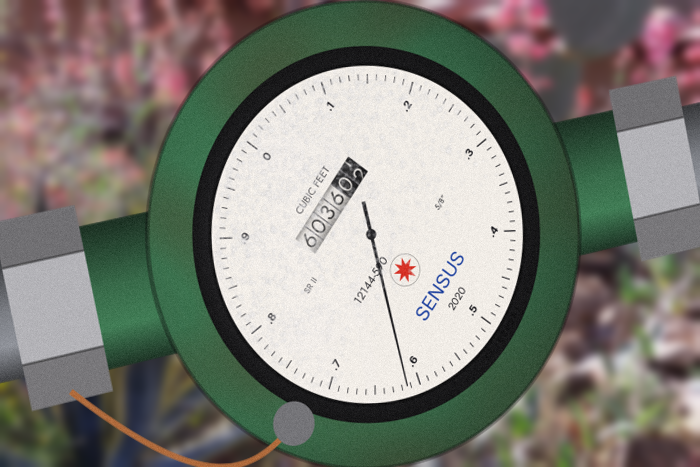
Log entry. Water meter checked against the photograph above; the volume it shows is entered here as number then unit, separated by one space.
603601.61 ft³
